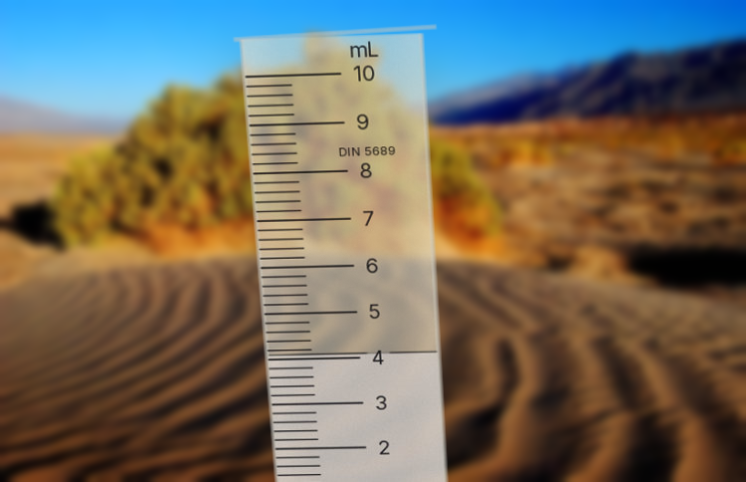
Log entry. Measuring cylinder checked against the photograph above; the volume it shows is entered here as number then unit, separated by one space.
4.1 mL
